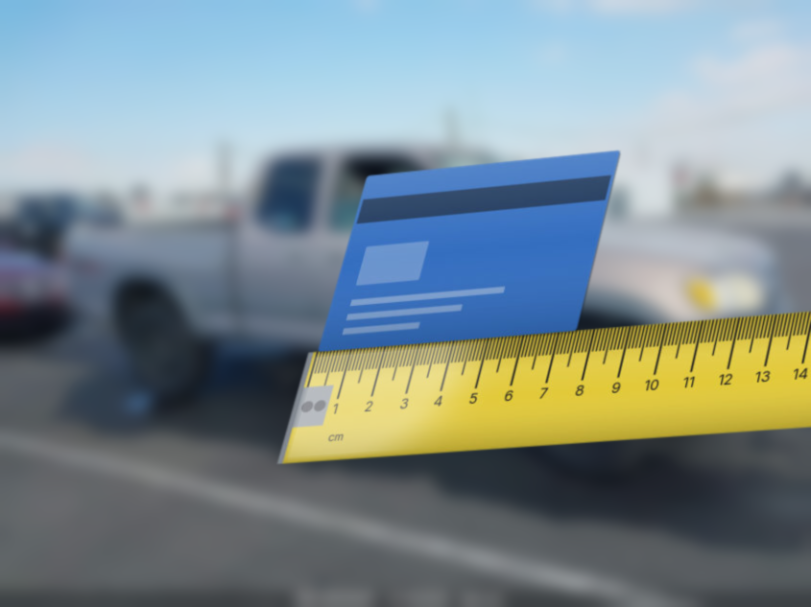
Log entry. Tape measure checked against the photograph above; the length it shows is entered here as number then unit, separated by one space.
7.5 cm
